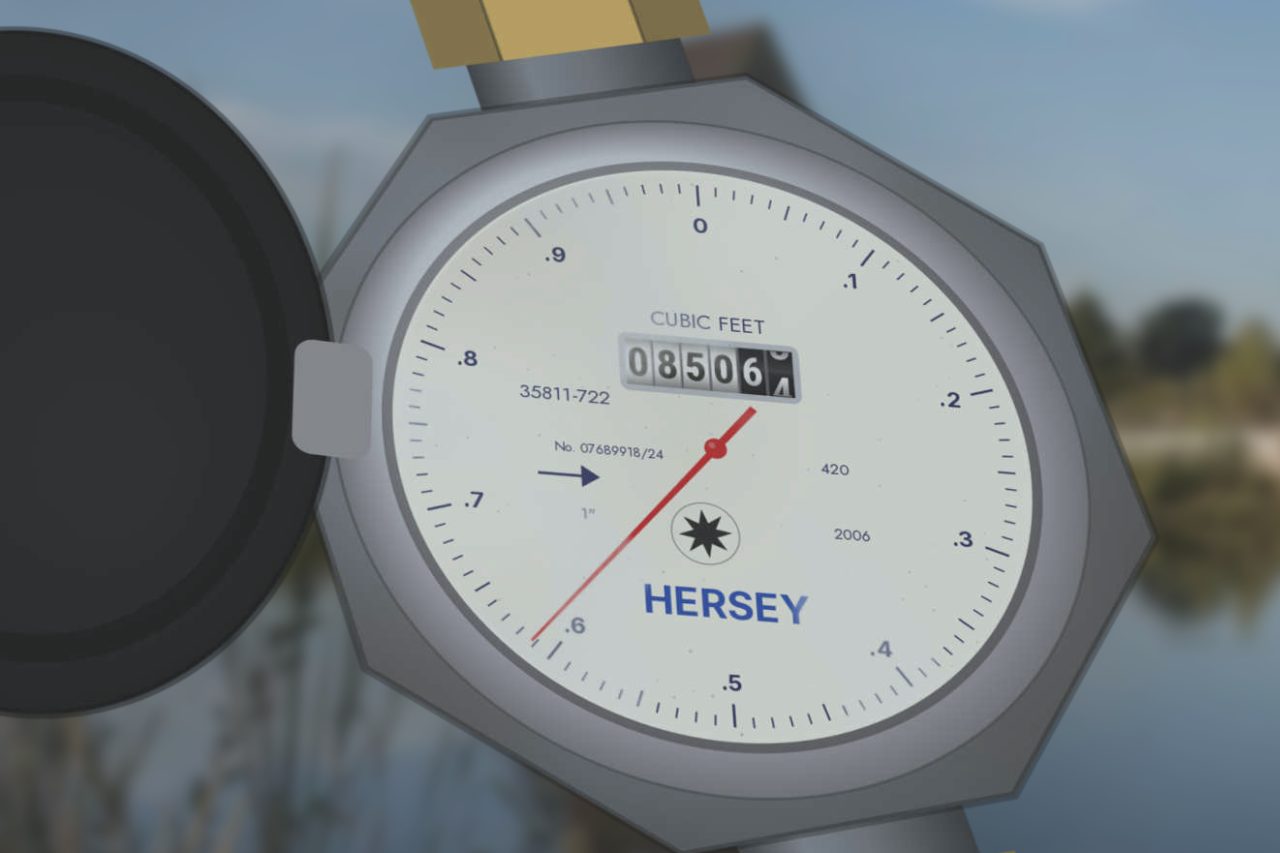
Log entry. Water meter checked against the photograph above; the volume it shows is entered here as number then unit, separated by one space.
85063.61 ft³
